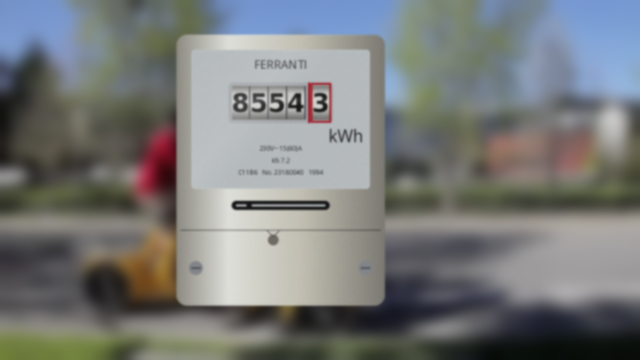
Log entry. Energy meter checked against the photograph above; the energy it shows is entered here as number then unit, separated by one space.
8554.3 kWh
